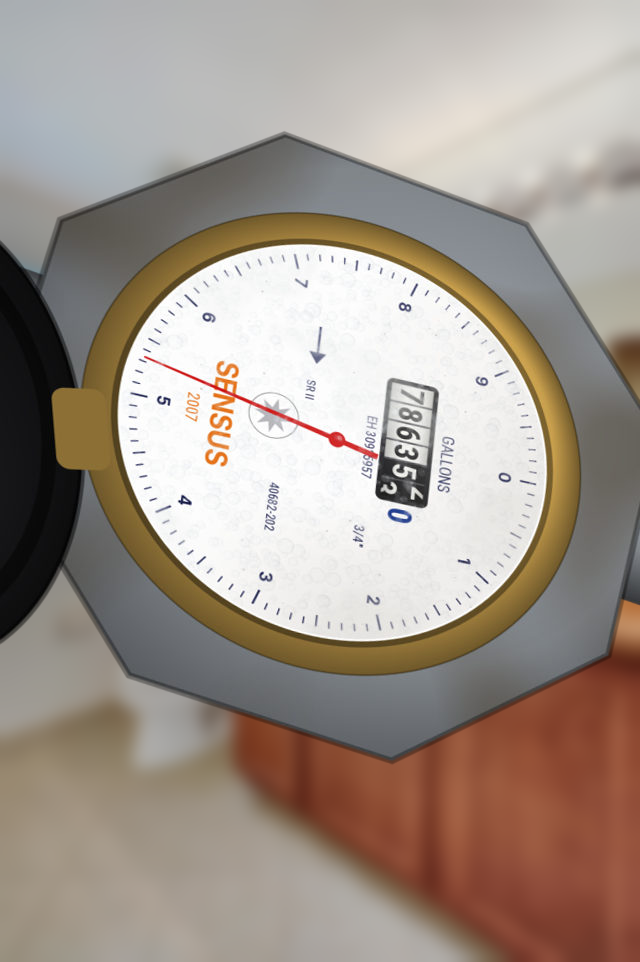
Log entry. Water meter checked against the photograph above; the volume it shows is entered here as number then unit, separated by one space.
7863525.3 gal
